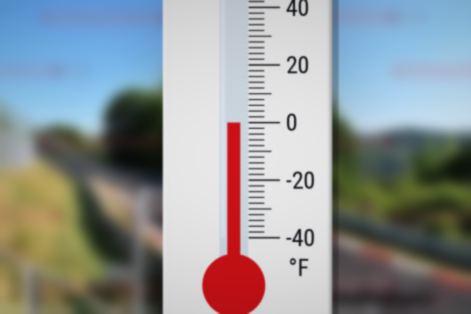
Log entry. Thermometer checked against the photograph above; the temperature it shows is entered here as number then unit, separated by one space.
0 °F
